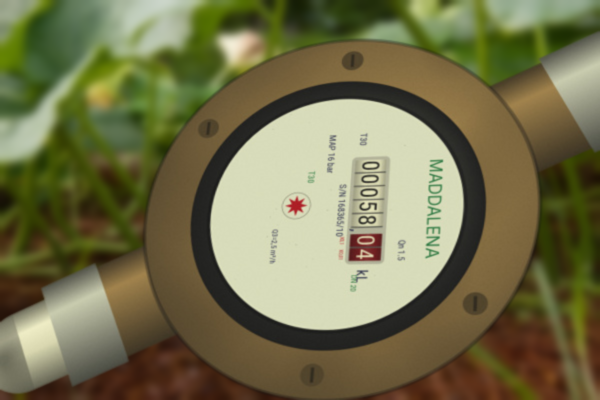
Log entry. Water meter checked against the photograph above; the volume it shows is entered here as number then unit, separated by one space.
58.04 kL
